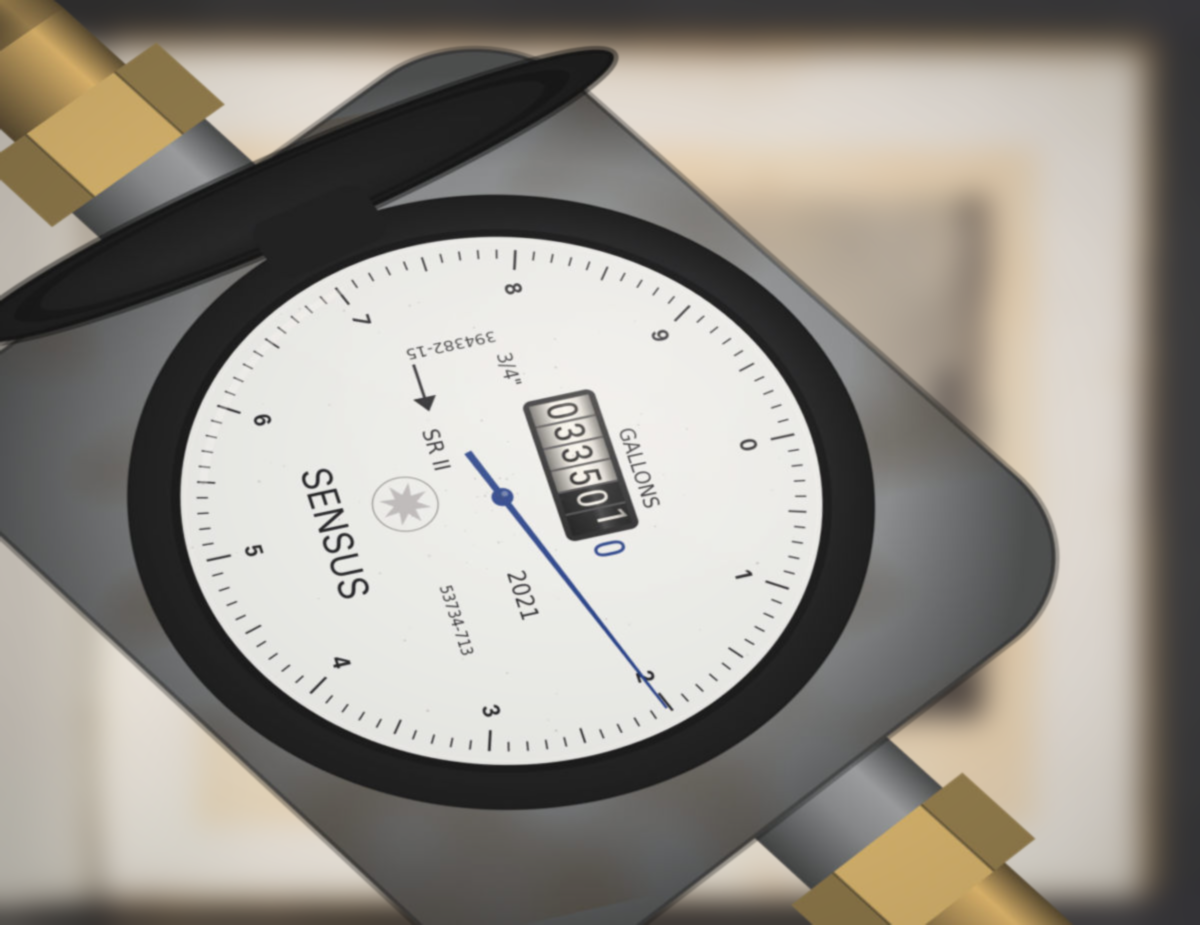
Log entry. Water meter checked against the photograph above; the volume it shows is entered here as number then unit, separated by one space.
335012.0 gal
